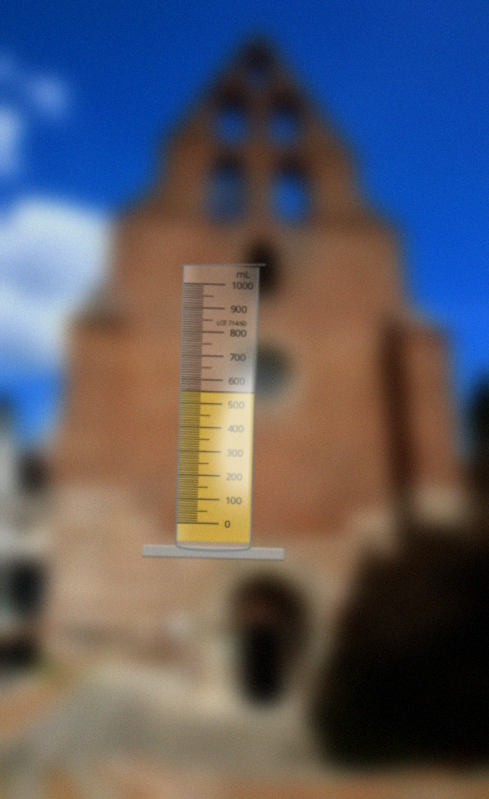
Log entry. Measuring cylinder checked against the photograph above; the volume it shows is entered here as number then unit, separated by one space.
550 mL
